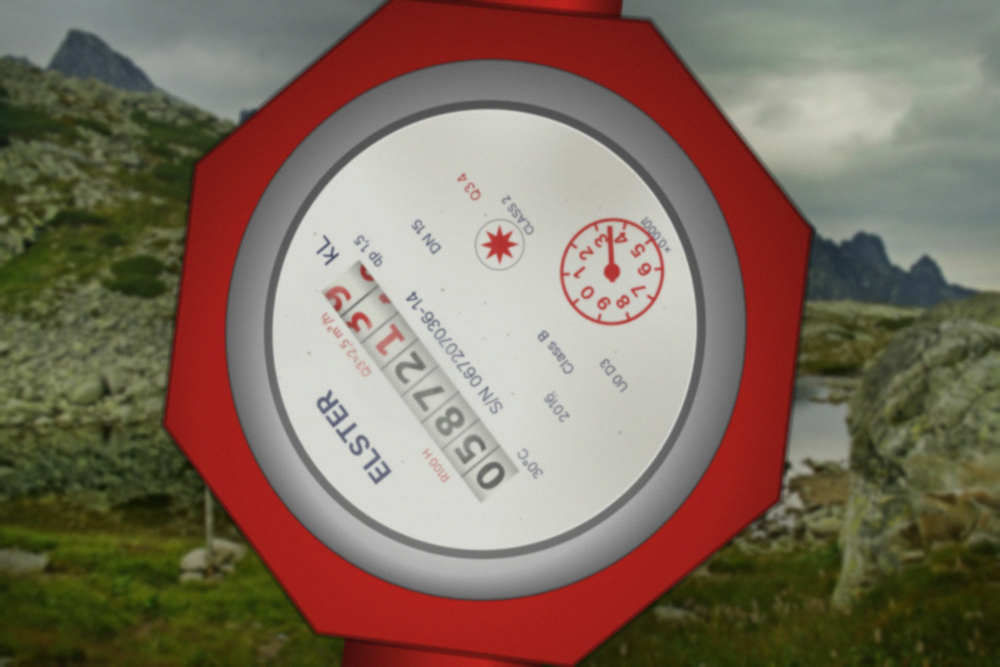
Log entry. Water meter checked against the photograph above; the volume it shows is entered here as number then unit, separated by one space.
5872.1393 kL
